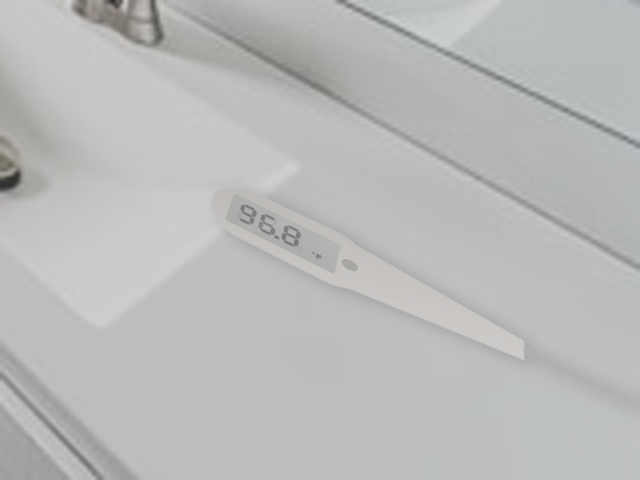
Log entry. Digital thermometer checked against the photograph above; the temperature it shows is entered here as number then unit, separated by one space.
96.8 °F
